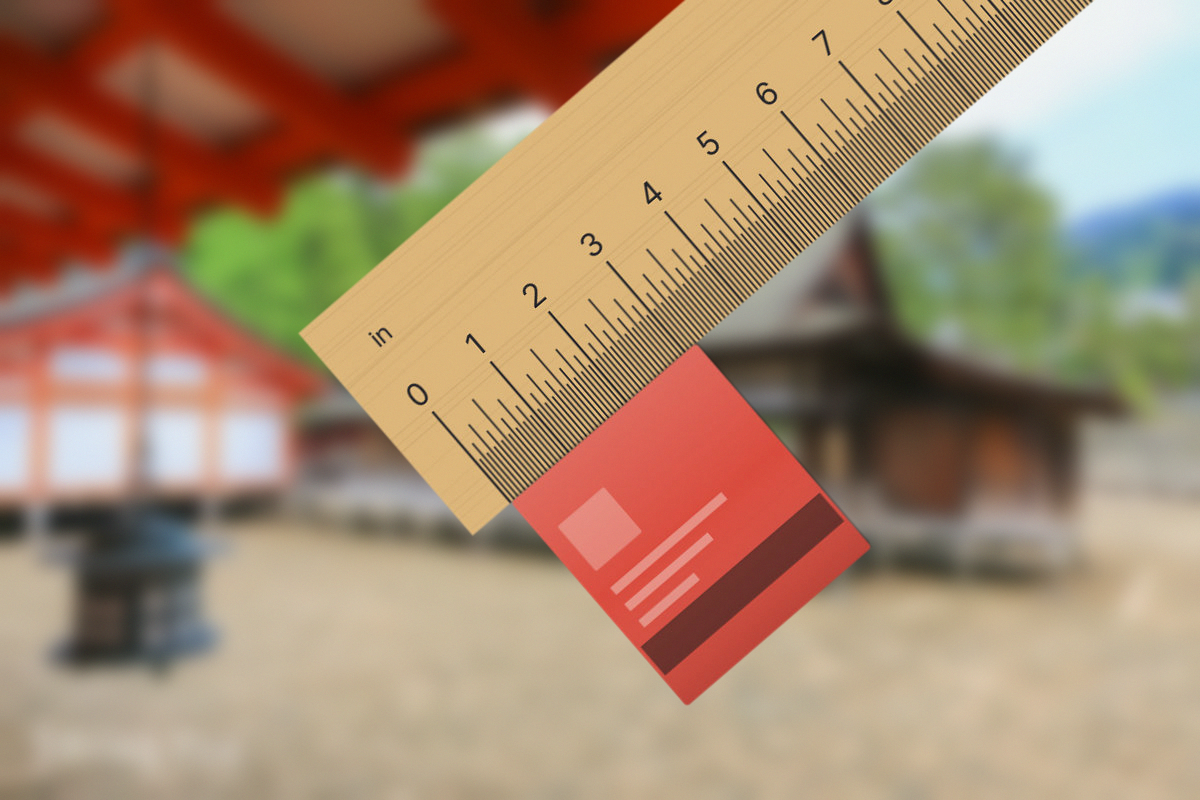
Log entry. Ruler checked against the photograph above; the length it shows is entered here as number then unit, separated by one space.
3.1875 in
